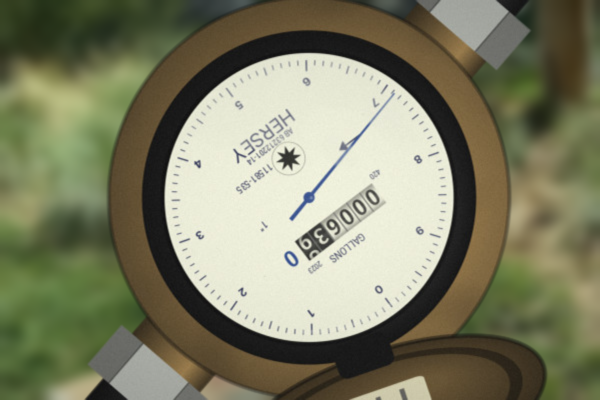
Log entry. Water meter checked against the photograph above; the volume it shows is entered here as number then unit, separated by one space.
6387.1 gal
